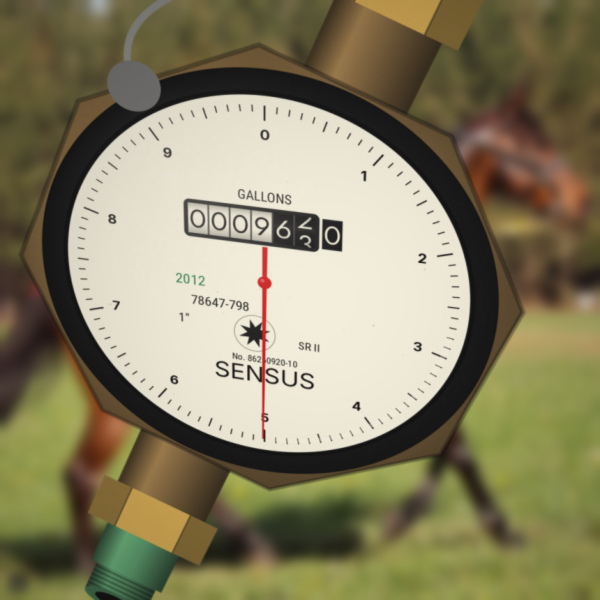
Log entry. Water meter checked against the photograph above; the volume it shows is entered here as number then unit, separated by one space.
9625.0 gal
